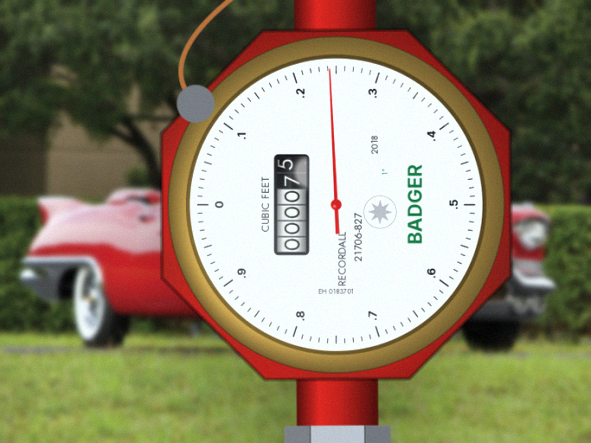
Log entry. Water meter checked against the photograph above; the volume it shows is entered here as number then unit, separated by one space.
75.24 ft³
